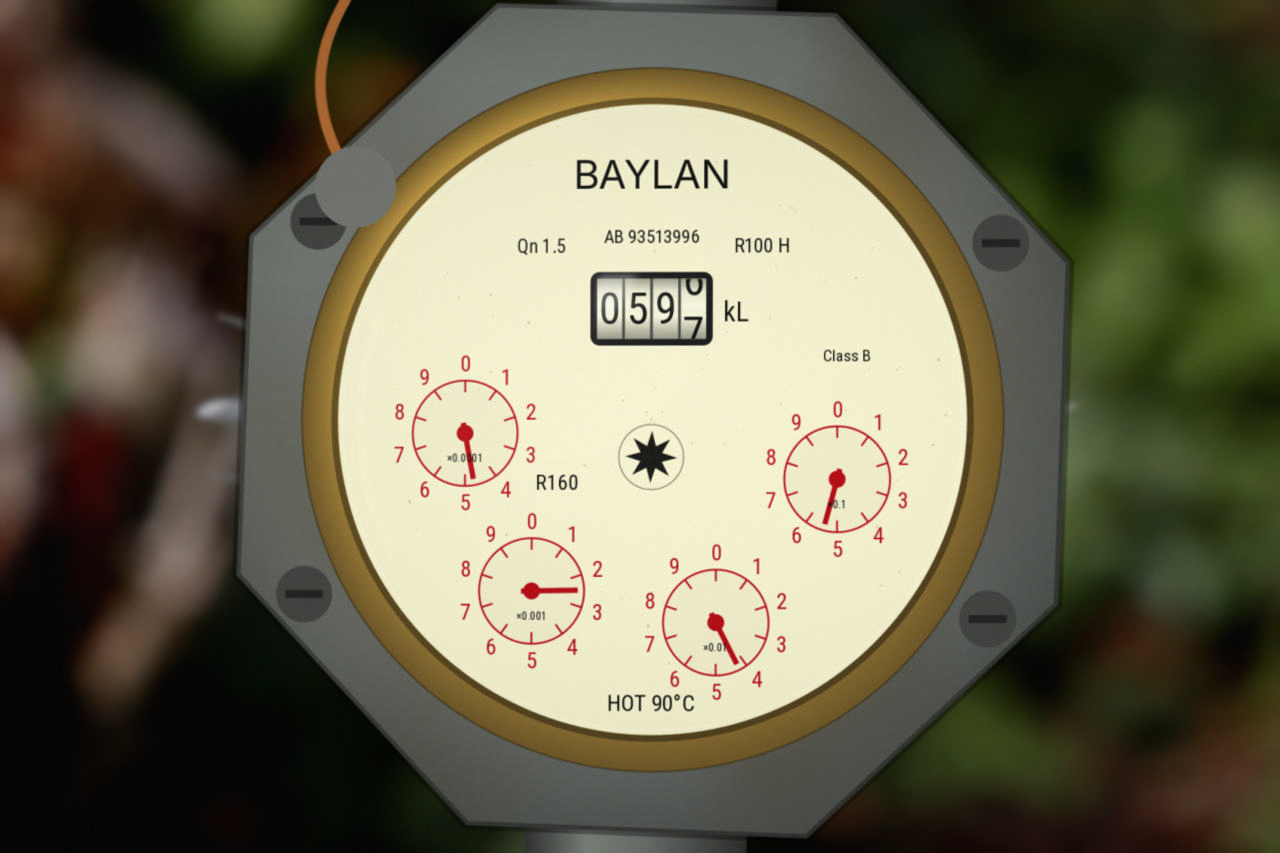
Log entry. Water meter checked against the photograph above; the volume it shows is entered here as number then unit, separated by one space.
596.5424 kL
